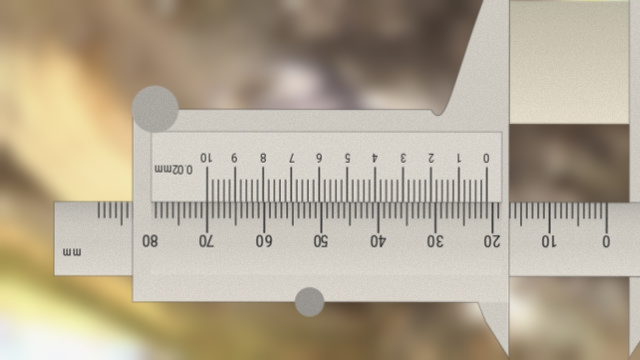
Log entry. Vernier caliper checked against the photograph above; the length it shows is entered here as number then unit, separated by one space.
21.0 mm
